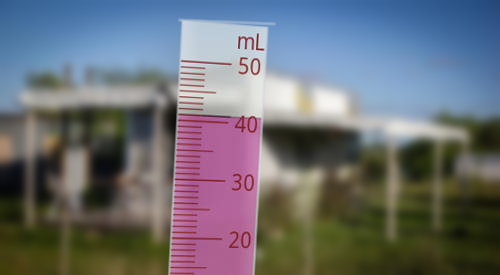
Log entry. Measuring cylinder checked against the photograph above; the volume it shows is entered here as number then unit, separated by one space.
41 mL
